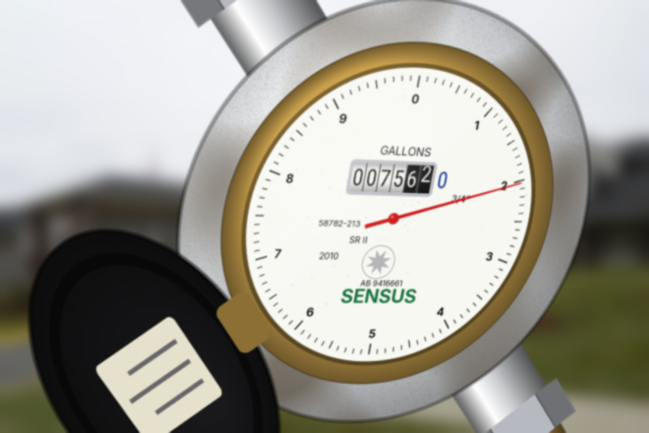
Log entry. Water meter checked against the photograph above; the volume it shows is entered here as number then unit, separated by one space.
75622.0 gal
